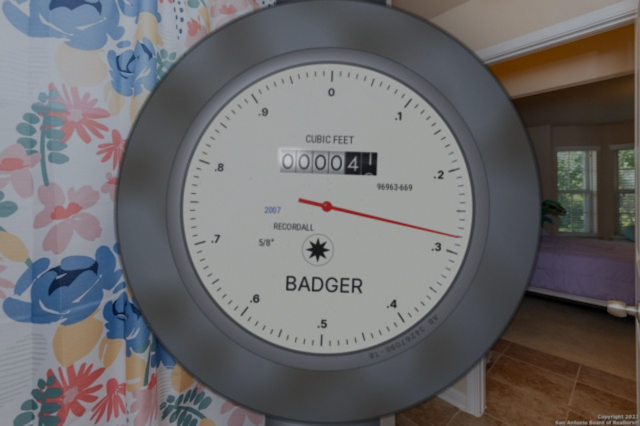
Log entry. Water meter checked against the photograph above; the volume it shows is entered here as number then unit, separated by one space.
41.28 ft³
